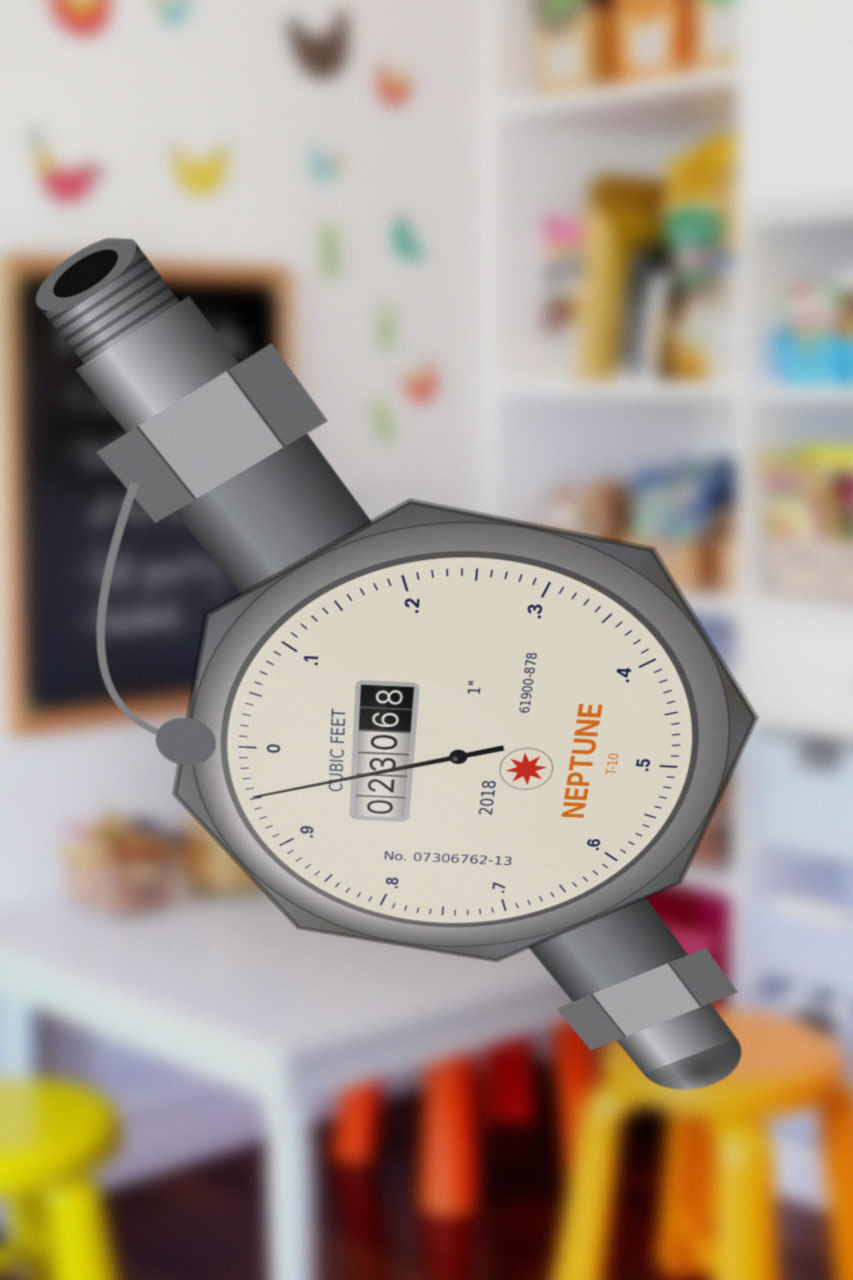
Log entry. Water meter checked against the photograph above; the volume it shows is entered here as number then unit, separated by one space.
23067.95 ft³
